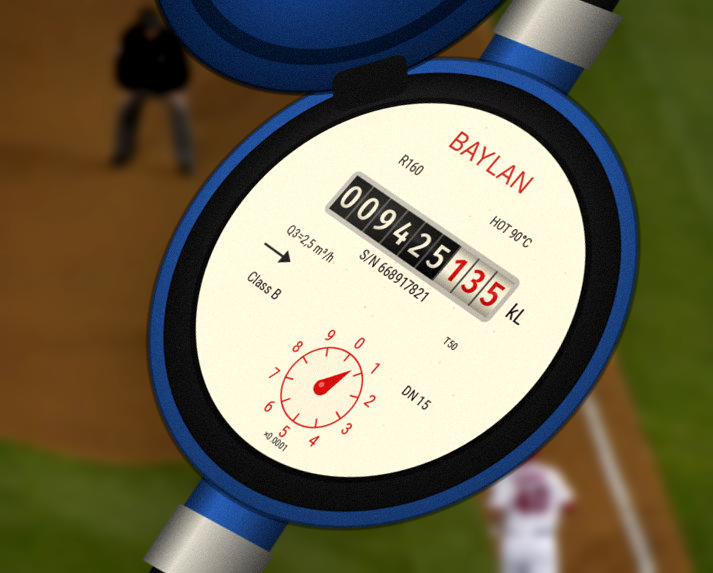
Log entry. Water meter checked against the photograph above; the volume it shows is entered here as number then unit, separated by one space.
9425.1350 kL
